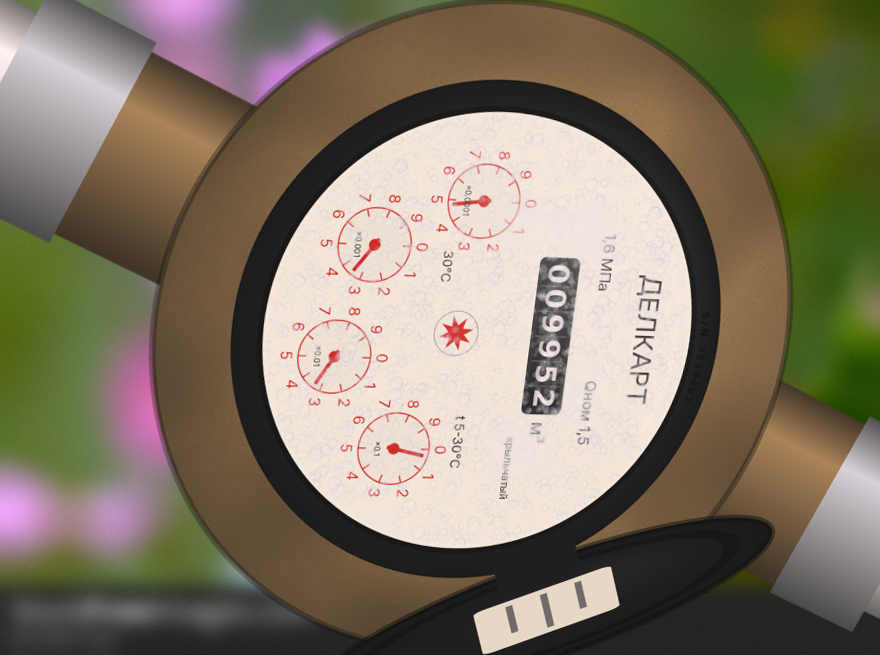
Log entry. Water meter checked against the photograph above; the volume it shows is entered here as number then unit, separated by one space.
9952.0334 m³
